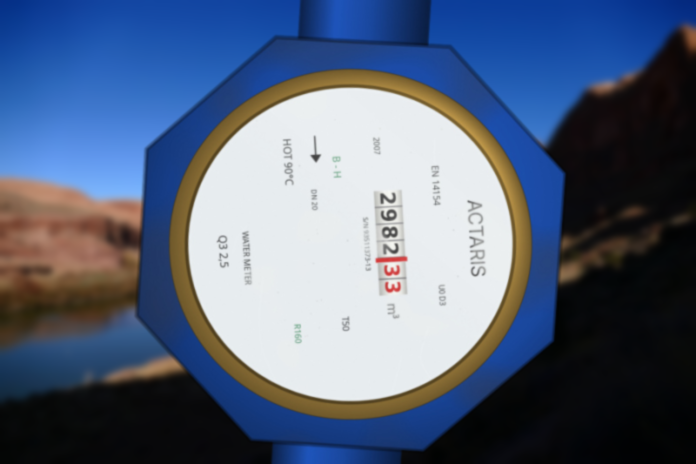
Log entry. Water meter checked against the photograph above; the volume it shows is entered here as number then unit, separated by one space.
2982.33 m³
